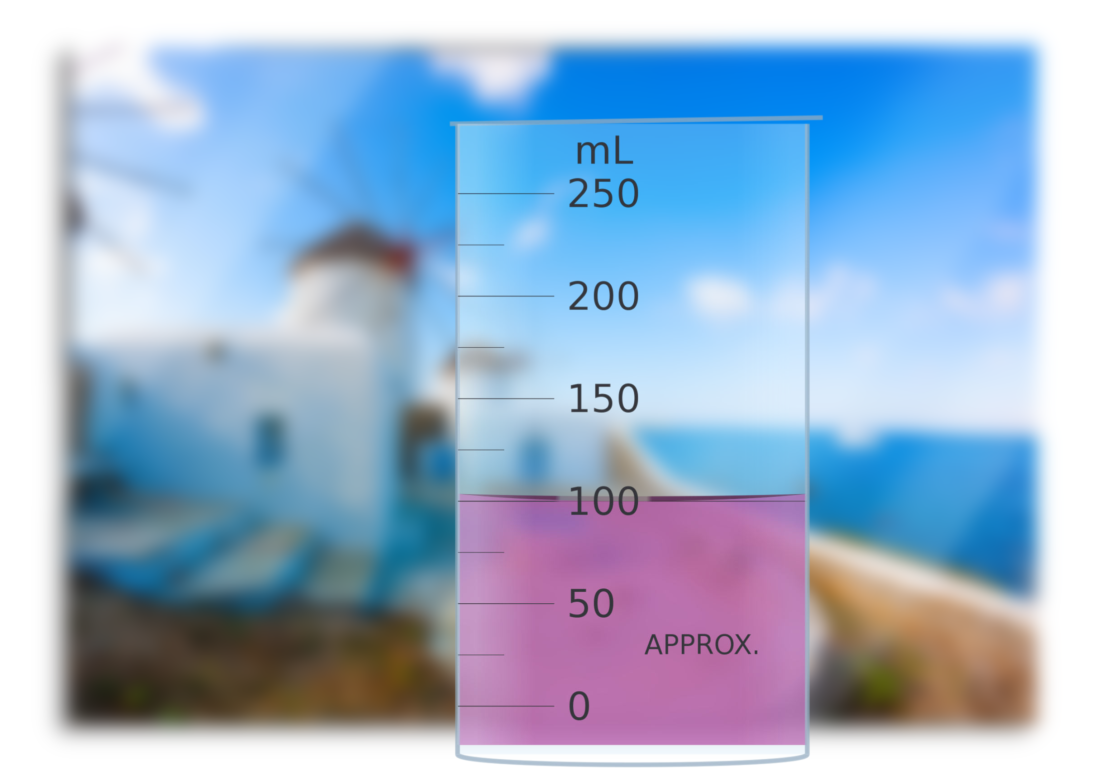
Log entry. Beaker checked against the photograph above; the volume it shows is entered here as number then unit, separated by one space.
100 mL
